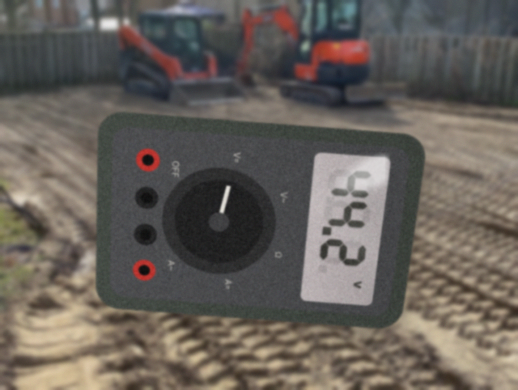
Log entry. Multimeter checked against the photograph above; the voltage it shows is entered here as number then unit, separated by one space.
44.2 V
